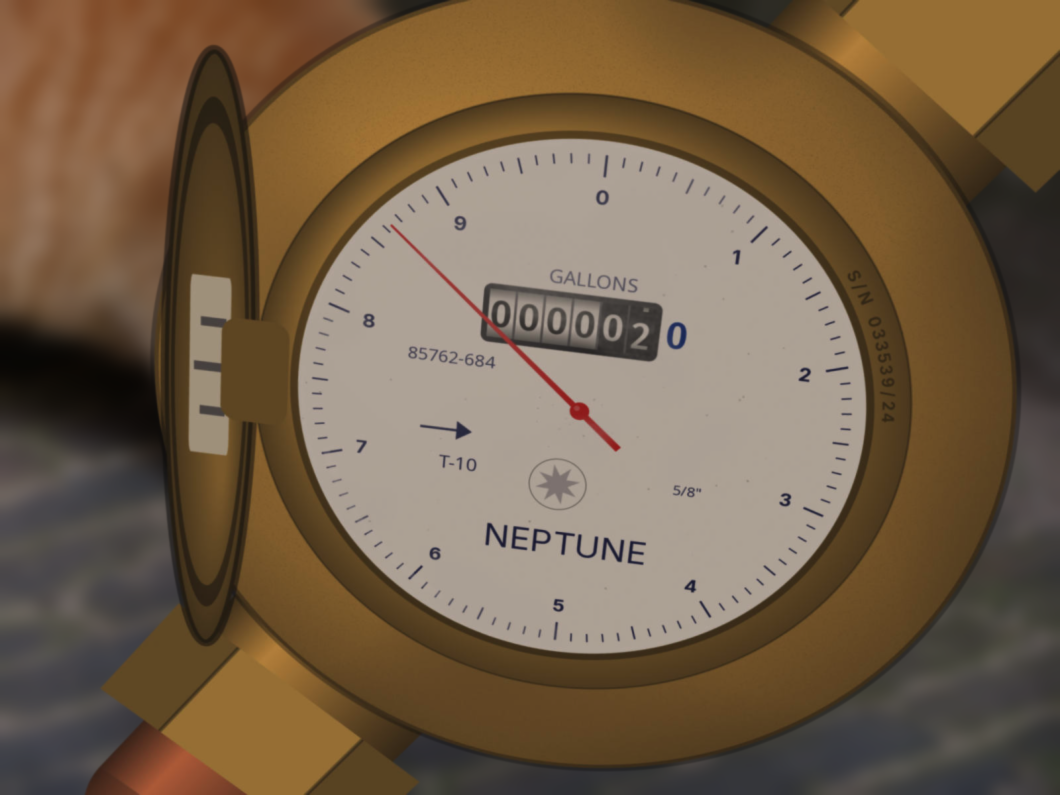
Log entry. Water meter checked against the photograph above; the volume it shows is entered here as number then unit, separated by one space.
18.6 gal
